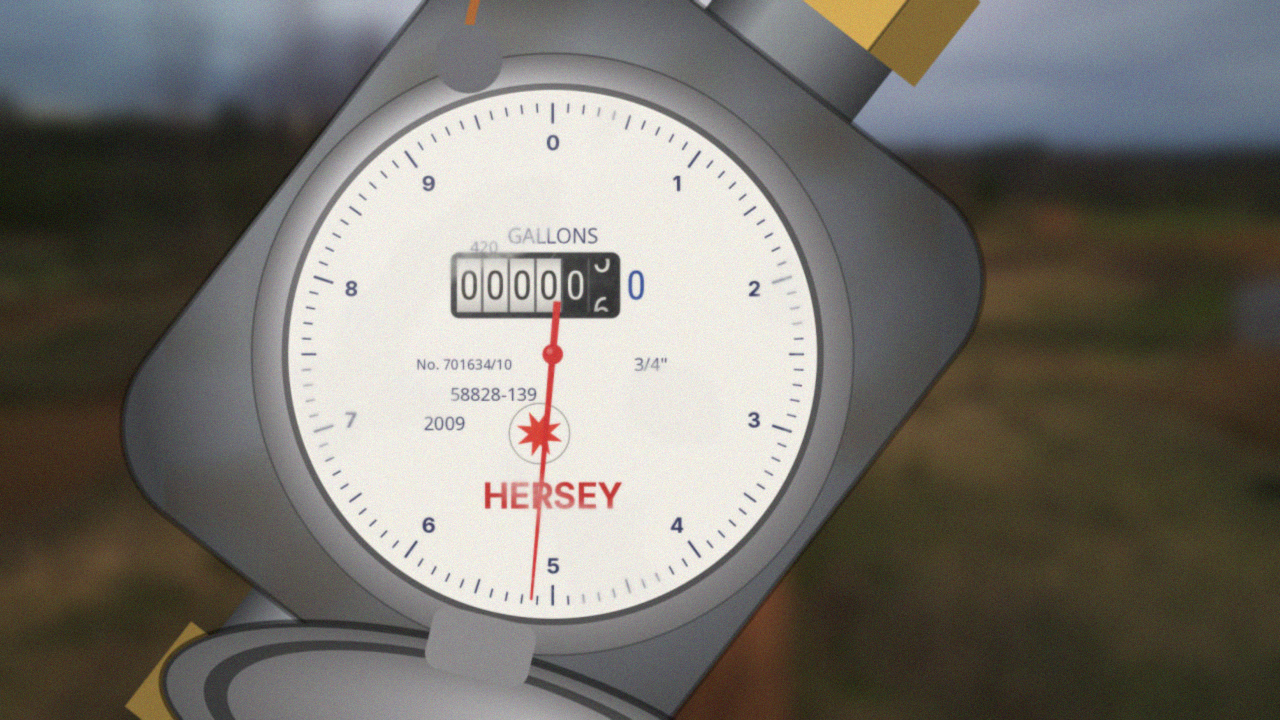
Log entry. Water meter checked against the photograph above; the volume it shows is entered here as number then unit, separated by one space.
55.1 gal
